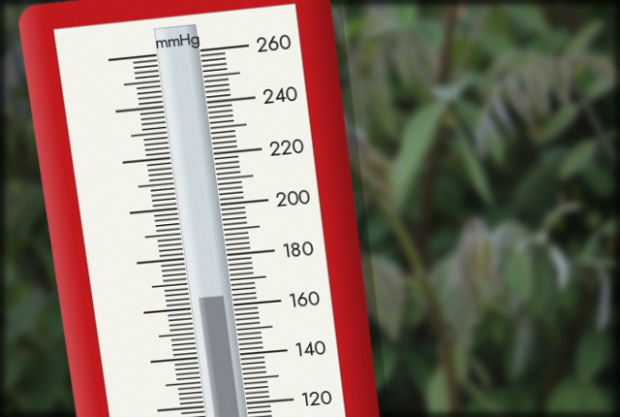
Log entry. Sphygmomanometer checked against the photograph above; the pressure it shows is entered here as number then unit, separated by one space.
164 mmHg
